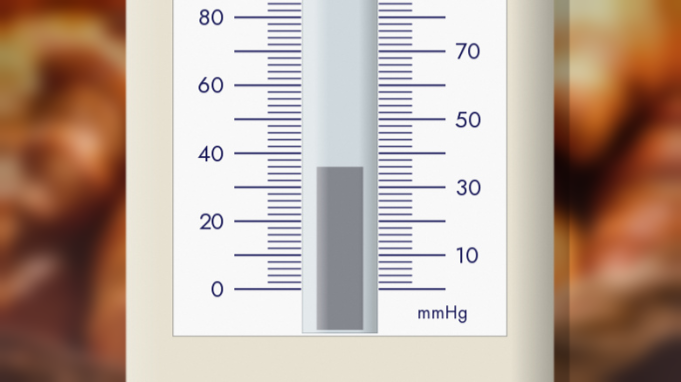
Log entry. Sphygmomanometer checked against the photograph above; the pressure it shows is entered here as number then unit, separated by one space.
36 mmHg
